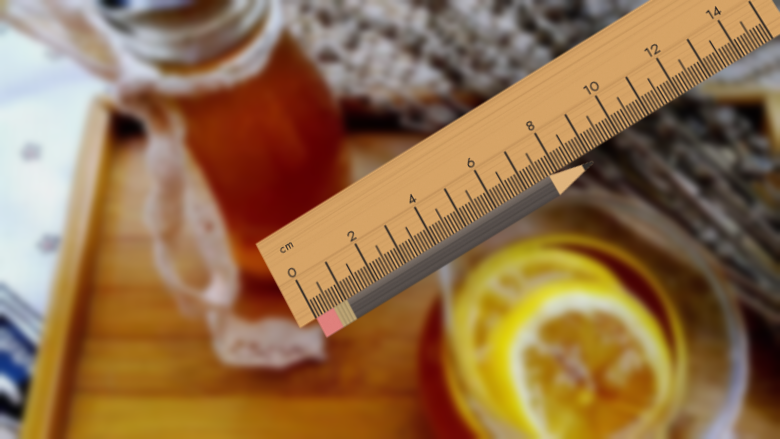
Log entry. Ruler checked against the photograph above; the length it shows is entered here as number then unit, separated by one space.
9 cm
